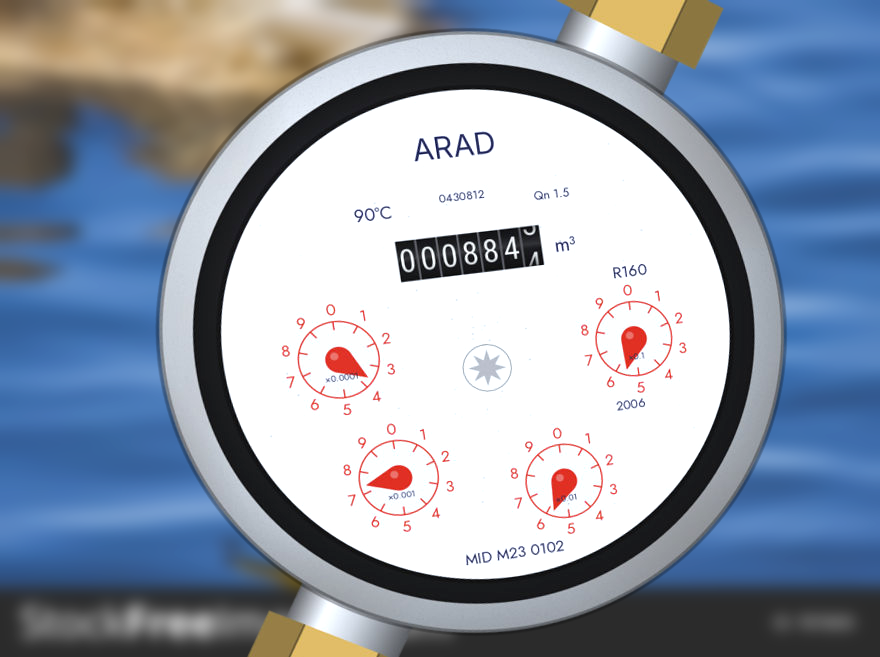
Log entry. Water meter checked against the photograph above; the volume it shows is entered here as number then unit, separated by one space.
8843.5573 m³
